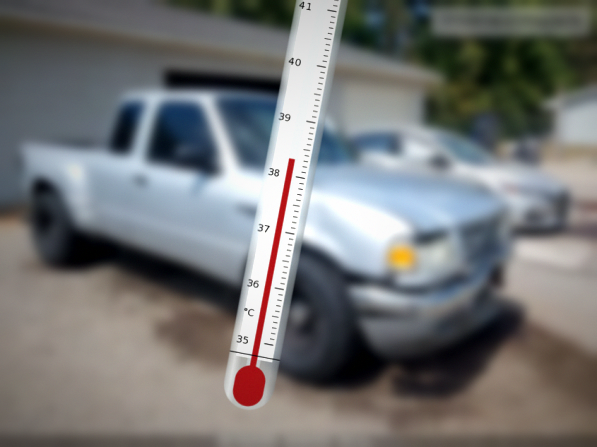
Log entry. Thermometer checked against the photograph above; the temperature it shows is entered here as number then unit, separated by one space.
38.3 °C
